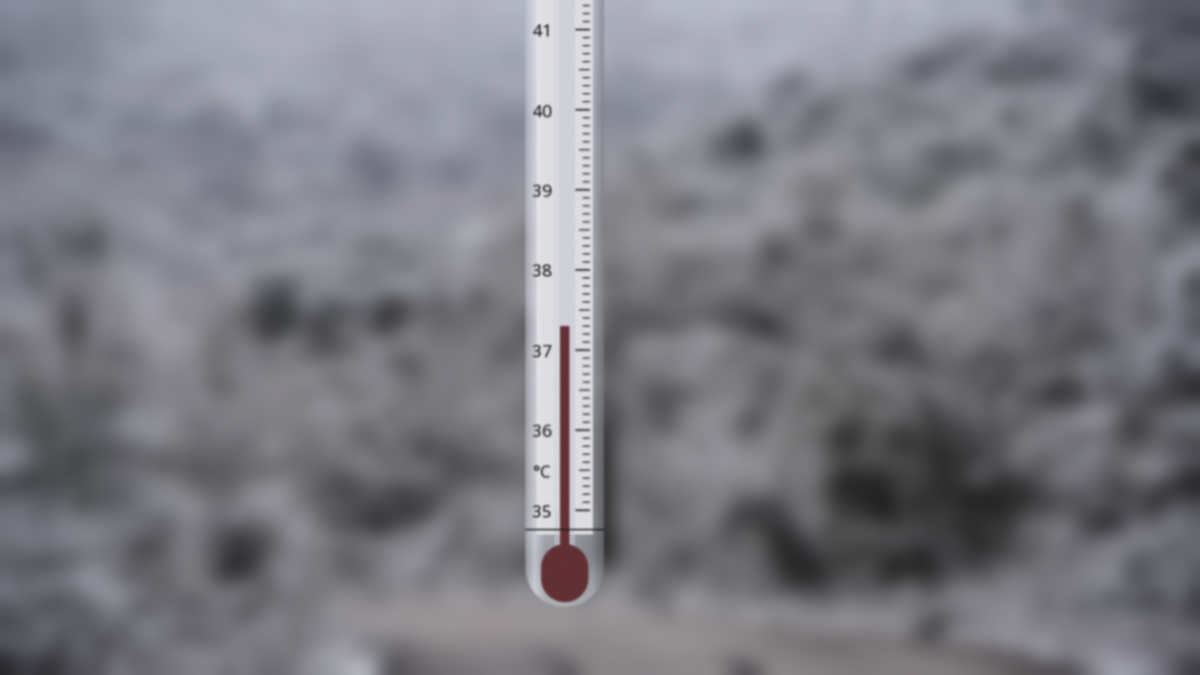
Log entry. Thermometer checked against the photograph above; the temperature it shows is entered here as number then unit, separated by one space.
37.3 °C
